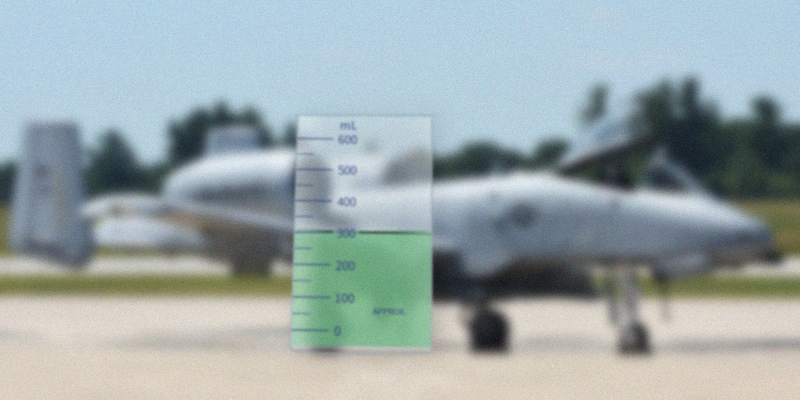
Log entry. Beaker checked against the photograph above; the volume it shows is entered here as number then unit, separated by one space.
300 mL
